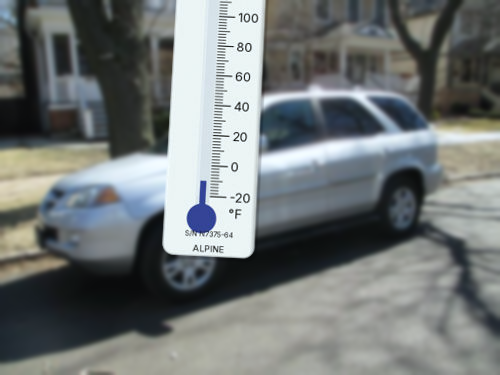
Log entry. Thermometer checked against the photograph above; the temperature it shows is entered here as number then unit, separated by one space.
-10 °F
